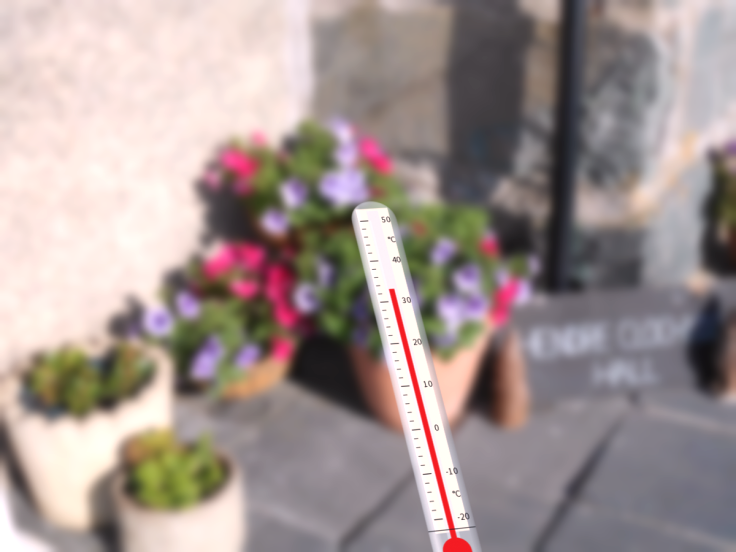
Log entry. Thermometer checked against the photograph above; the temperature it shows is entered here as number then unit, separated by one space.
33 °C
